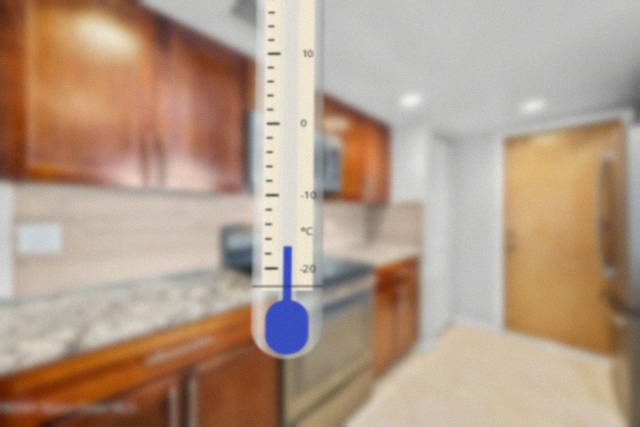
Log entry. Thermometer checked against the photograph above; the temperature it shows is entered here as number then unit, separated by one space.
-17 °C
